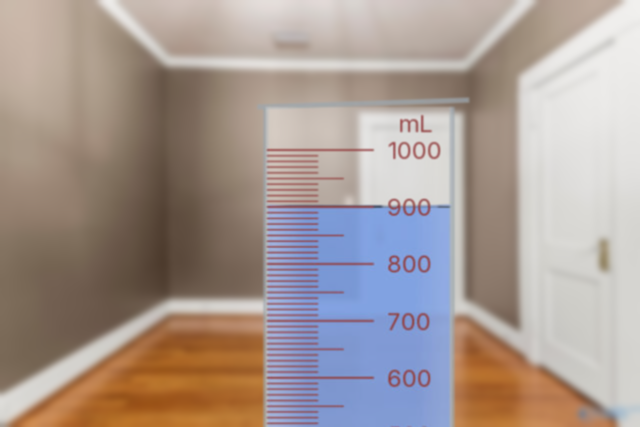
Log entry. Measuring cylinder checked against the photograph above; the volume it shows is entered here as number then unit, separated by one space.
900 mL
